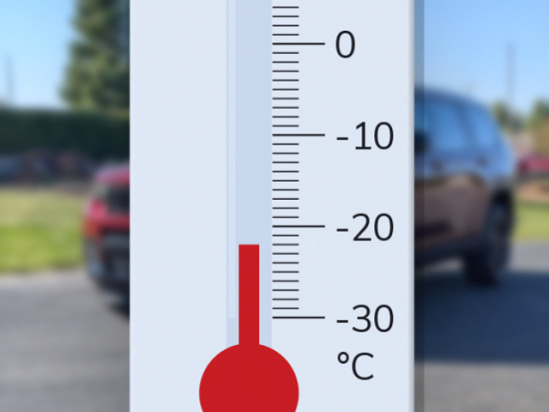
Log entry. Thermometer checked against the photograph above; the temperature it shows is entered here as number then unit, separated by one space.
-22 °C
